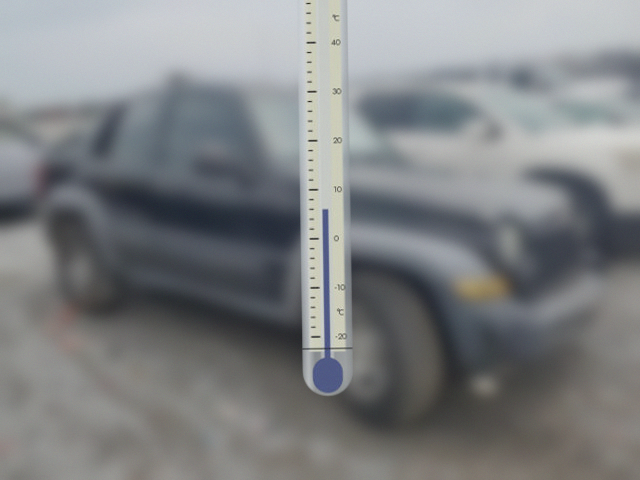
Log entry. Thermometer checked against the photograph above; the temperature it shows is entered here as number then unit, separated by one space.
6 °C
